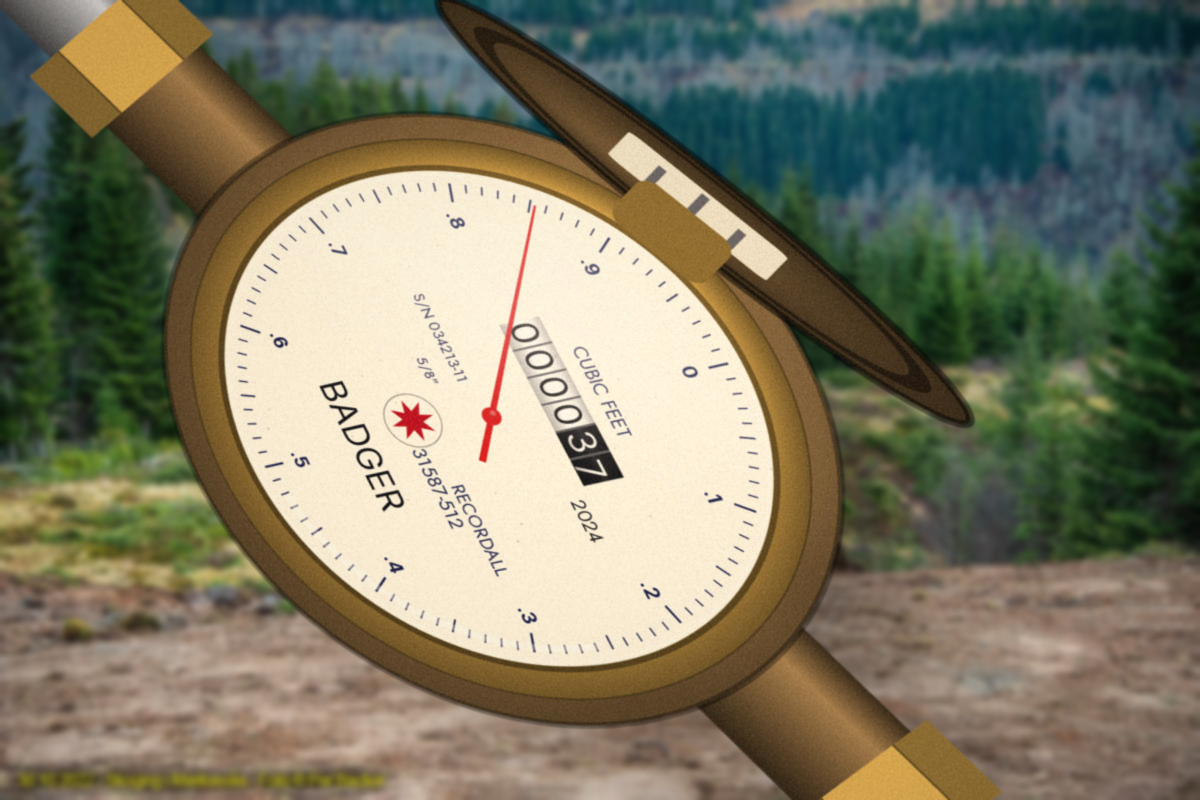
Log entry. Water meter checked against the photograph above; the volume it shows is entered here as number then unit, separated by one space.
36.85 ft³
